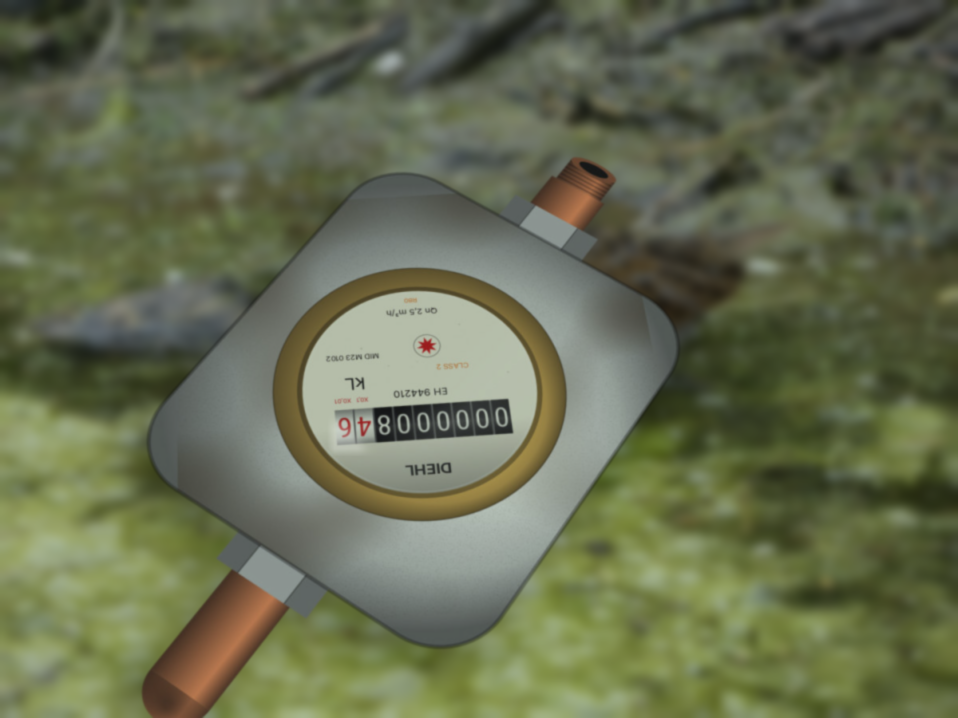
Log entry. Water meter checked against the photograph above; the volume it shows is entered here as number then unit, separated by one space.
8.46 kL
